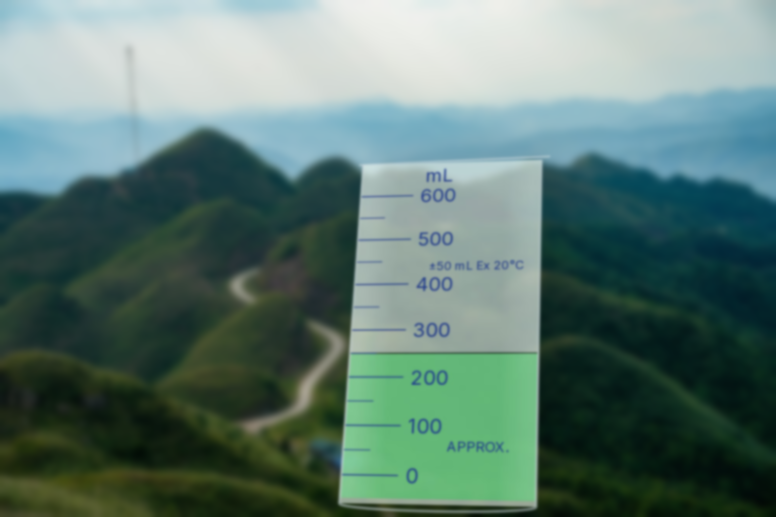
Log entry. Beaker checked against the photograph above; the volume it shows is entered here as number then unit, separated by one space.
250 mL
